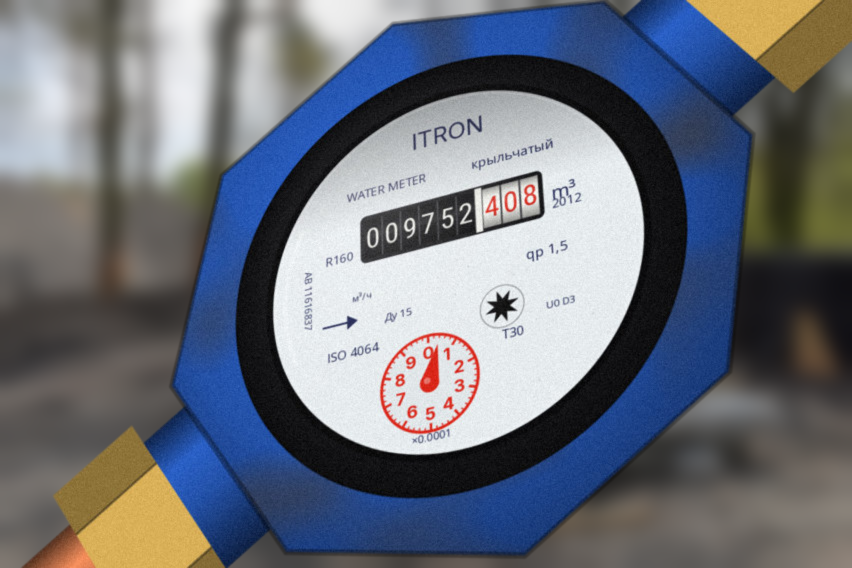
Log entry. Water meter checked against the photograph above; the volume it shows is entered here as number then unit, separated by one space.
9752.4080 m³
